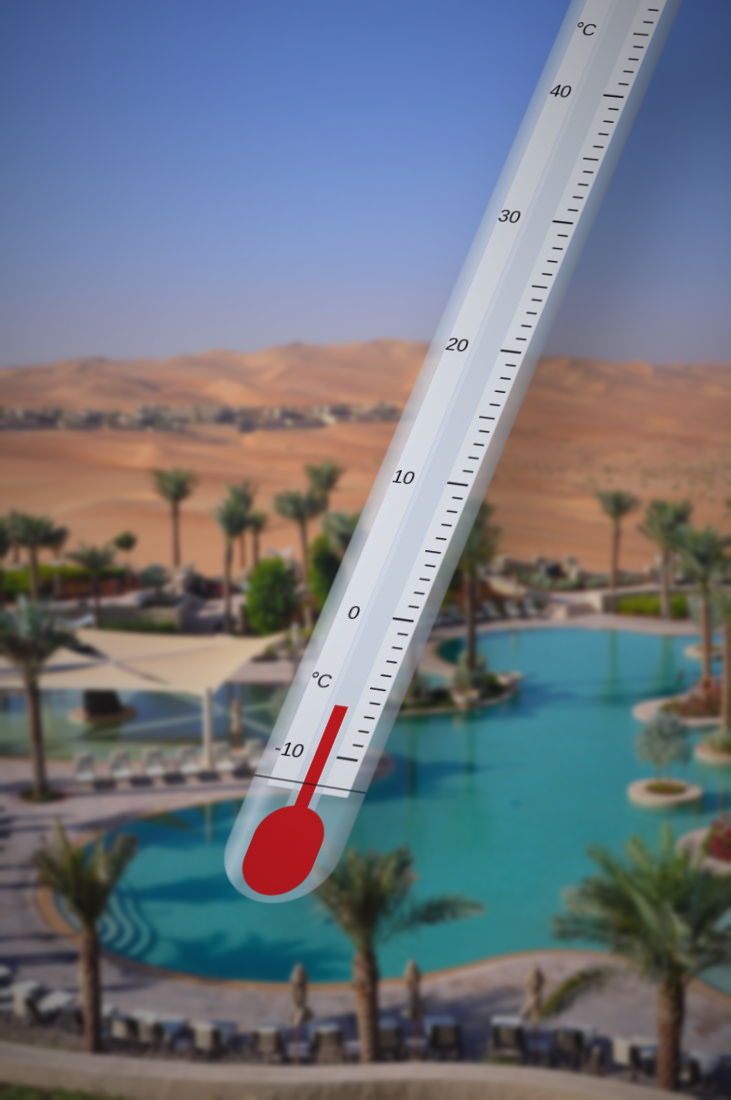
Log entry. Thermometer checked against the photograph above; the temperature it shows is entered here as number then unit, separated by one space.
-6.5 °C
